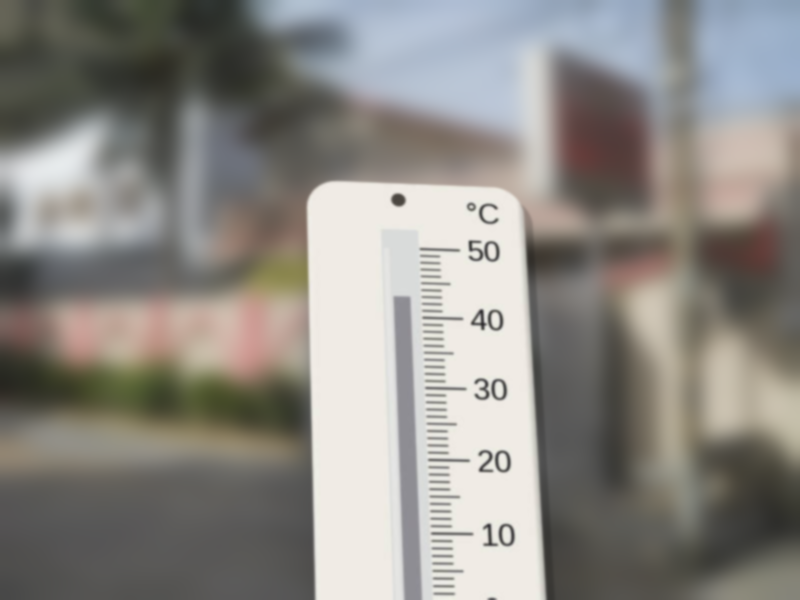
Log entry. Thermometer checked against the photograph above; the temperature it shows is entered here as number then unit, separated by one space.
43 °C
